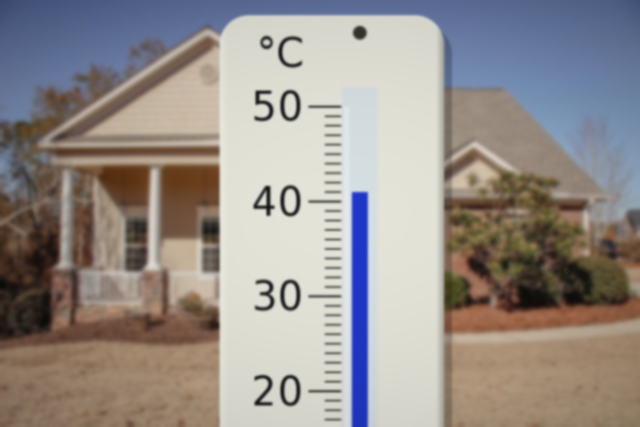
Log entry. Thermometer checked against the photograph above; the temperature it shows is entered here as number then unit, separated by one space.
41 °C
